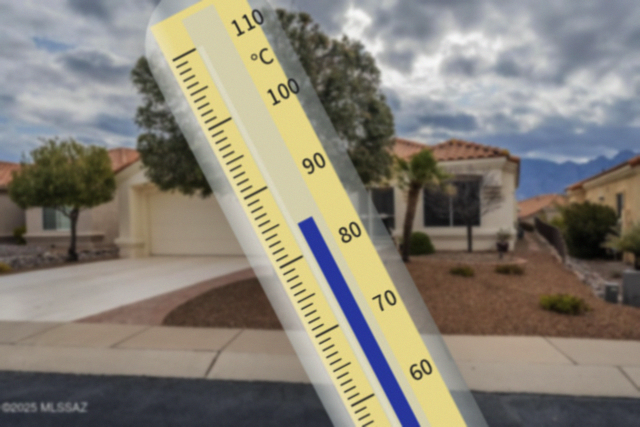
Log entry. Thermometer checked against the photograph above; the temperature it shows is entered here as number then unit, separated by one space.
84 °C
